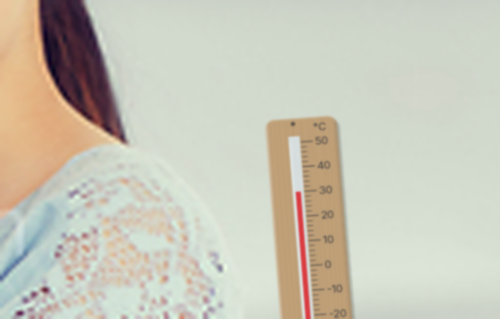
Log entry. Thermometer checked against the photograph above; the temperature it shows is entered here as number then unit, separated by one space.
30 °C
